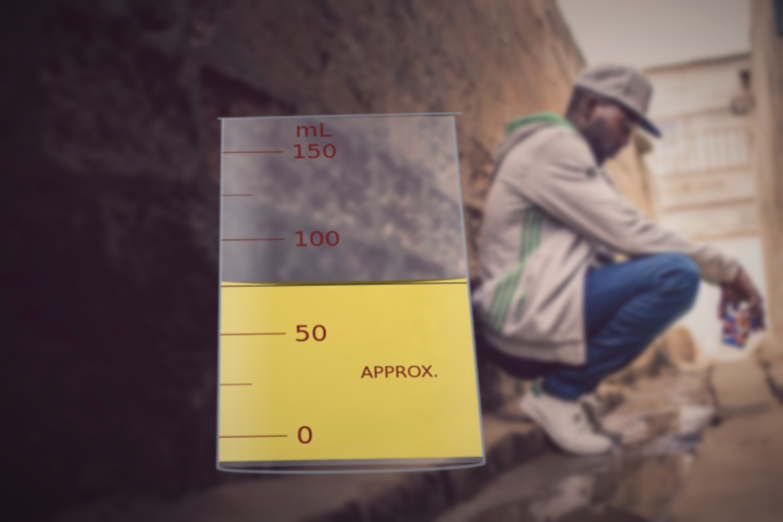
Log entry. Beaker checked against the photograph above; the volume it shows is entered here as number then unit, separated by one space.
75 mL
